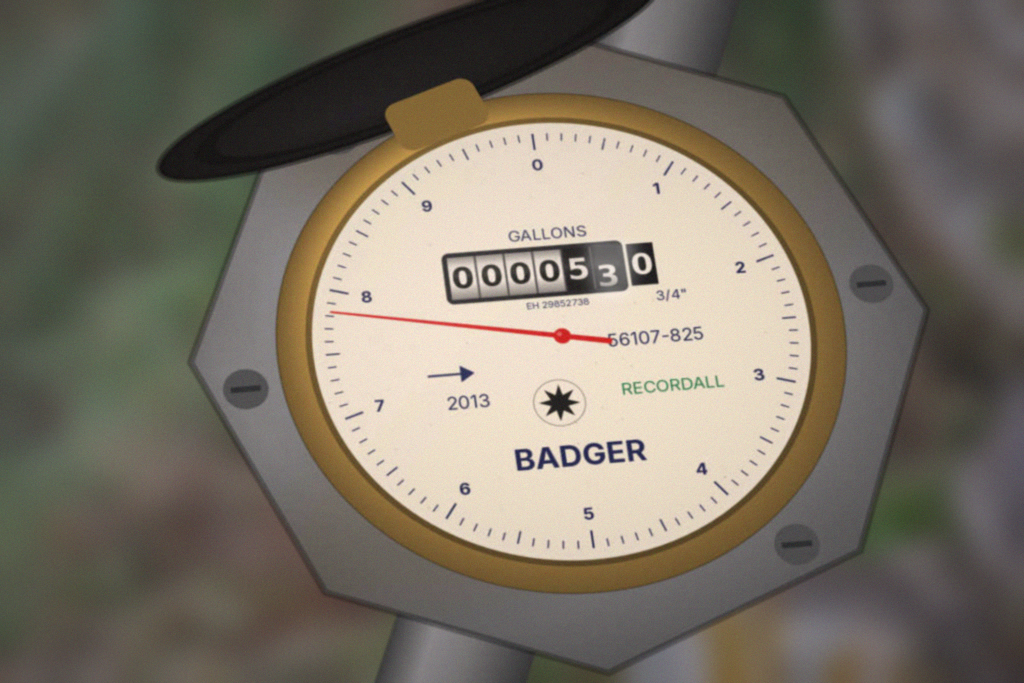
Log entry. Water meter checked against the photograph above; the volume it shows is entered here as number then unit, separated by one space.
527.8 gal
